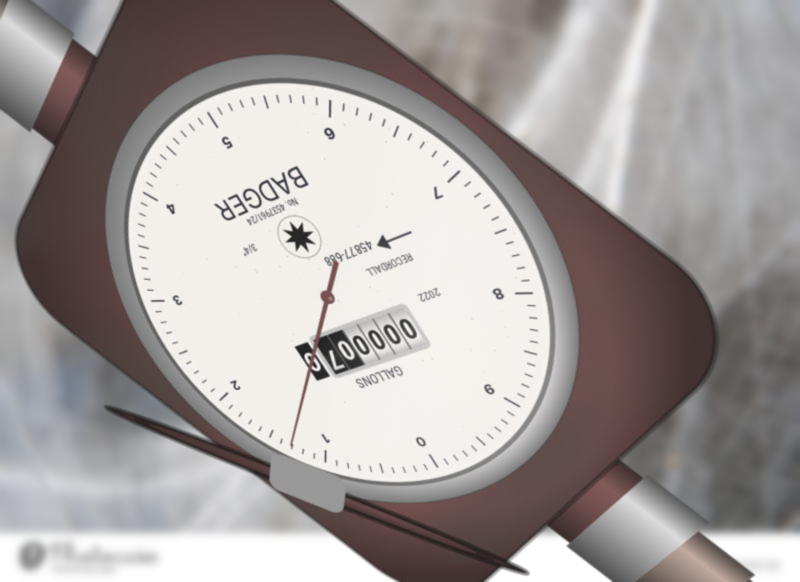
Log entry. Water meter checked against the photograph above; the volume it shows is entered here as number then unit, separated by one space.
71.3 gal
